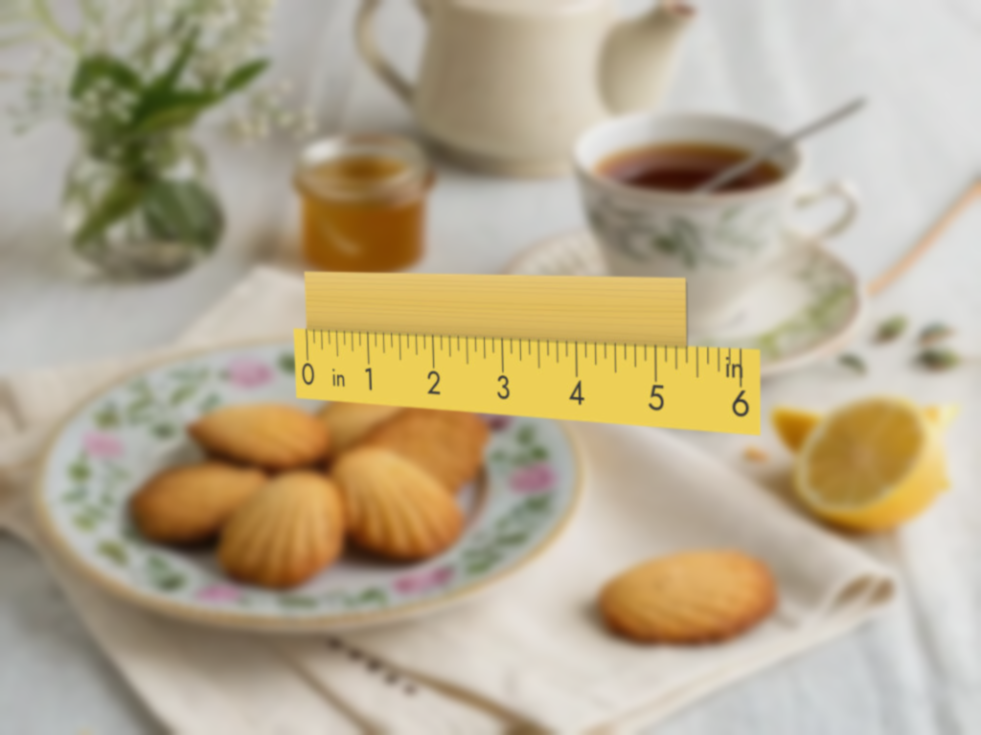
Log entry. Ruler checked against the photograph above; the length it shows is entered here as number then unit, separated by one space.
5.375 in
